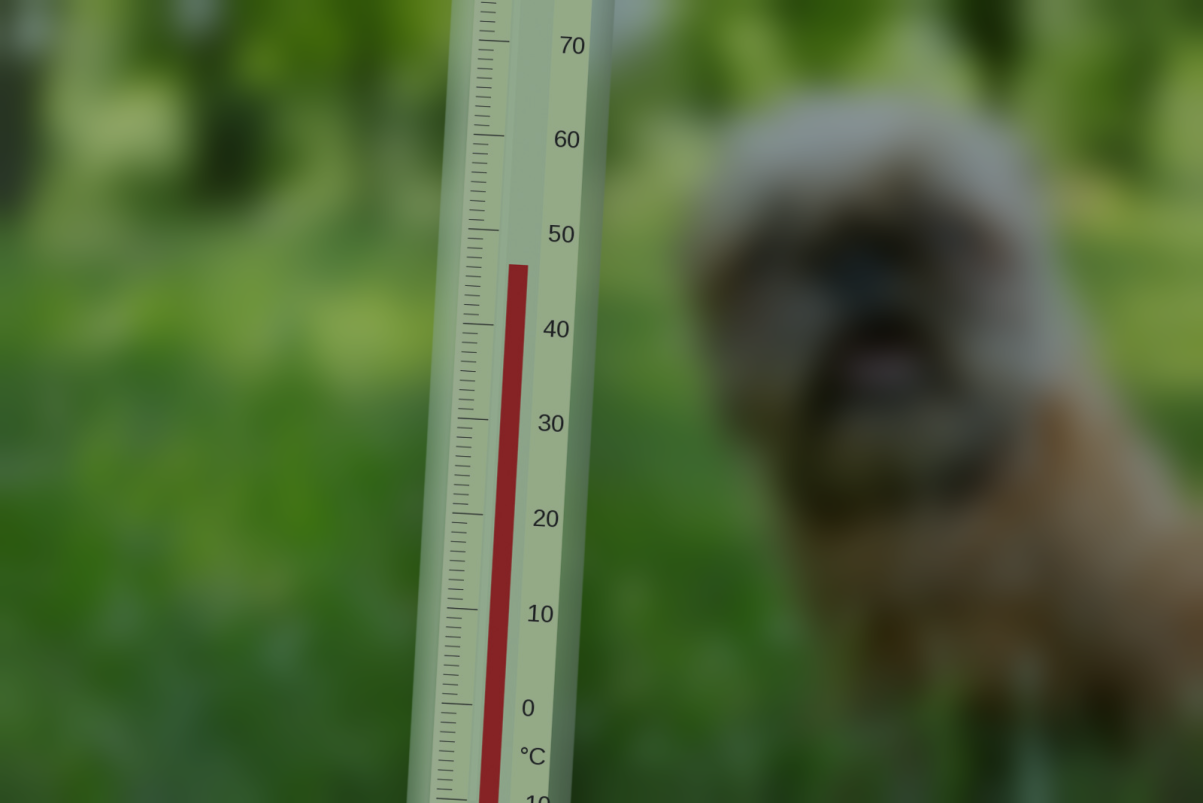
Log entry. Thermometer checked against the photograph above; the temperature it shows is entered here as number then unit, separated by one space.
46.5 °C
